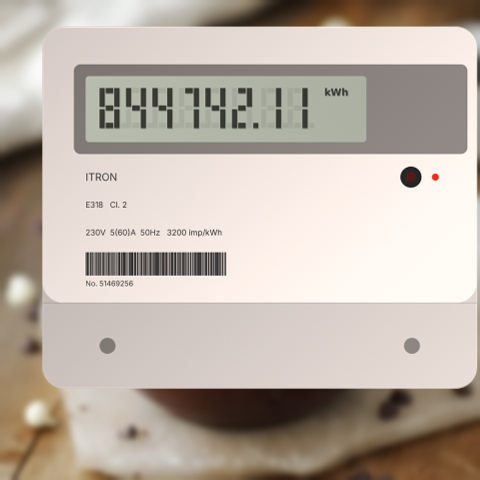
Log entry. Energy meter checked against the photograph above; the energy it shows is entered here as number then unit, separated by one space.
844742.11 kWh
